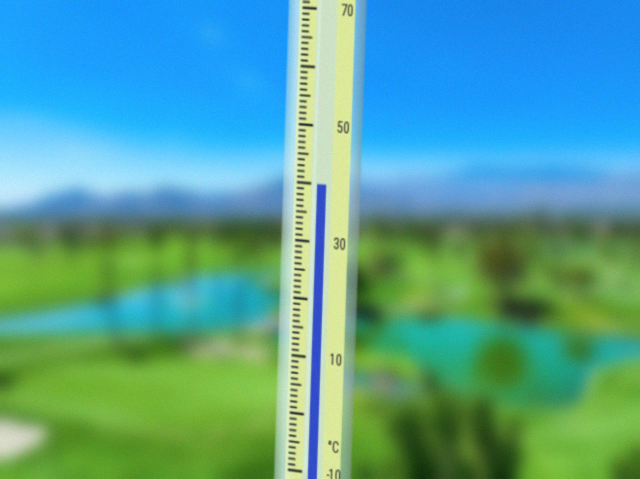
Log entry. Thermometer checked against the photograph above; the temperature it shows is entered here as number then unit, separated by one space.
40 °C
